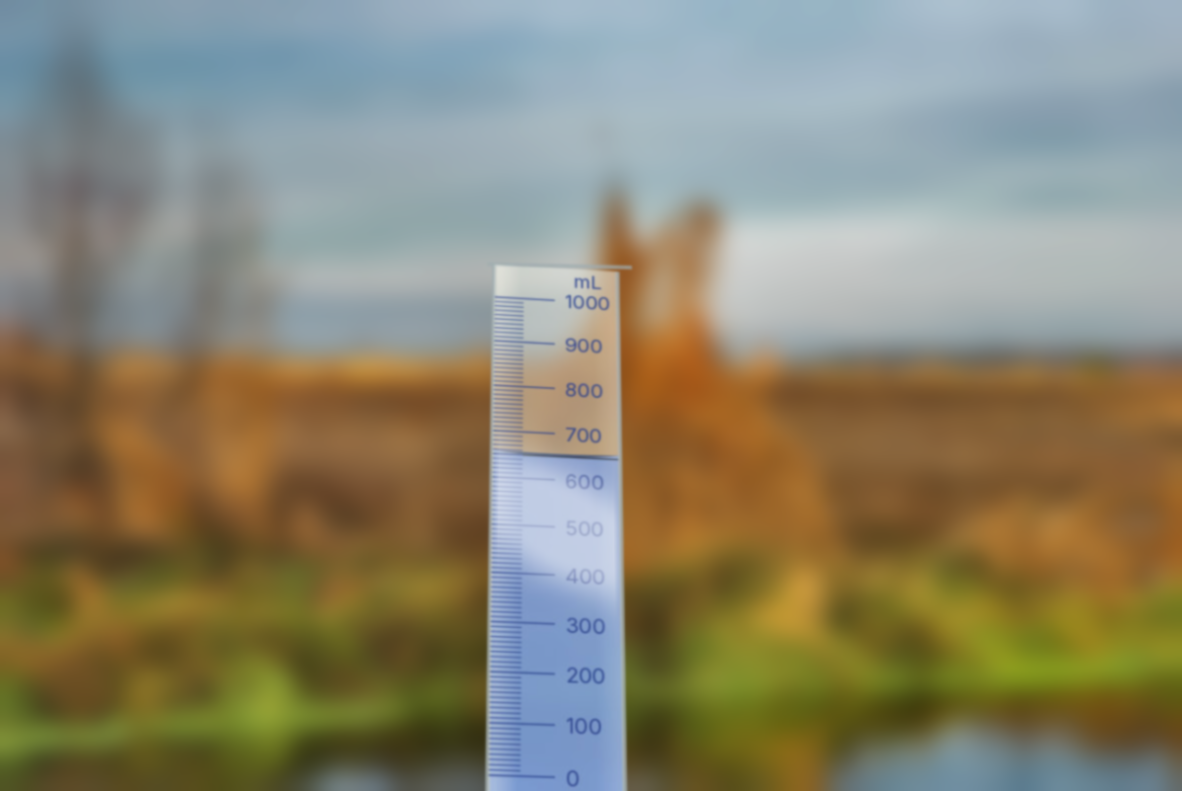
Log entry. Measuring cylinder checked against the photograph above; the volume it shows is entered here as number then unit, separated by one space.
650 mL
